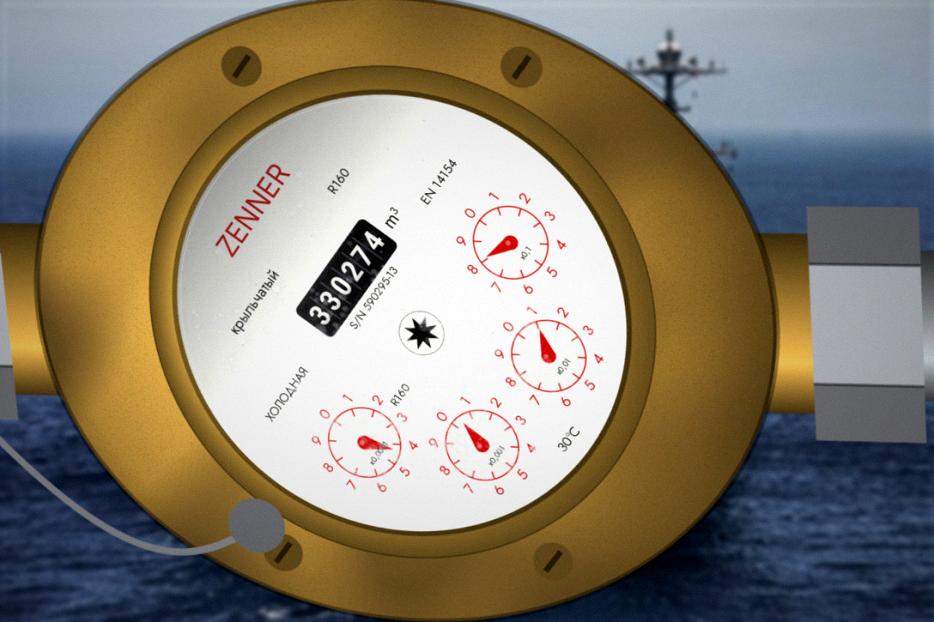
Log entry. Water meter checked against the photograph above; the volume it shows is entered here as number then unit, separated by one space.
330274.8104 m³
